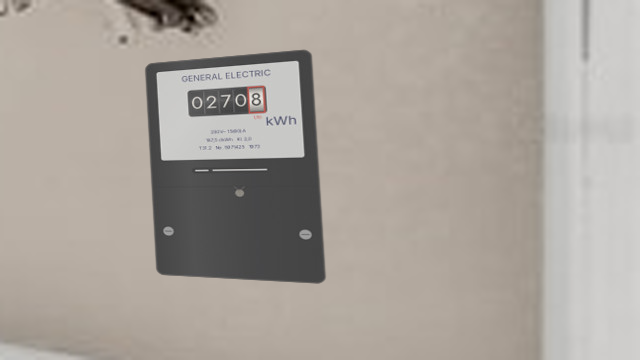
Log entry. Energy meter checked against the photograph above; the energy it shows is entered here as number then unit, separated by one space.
270.8 kWh
